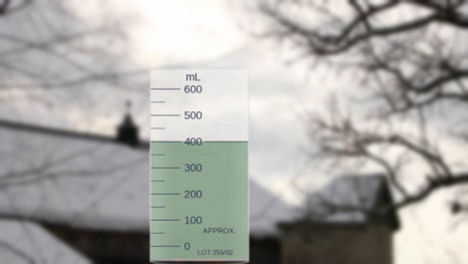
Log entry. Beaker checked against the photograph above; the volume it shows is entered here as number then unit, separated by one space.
400 mL
